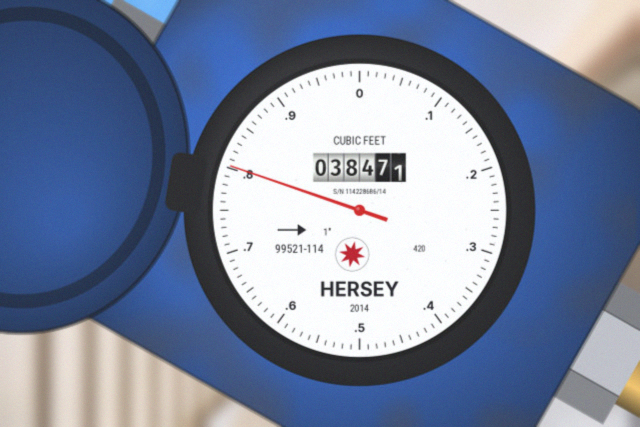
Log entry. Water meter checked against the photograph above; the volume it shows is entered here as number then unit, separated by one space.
38470.80 ft³
